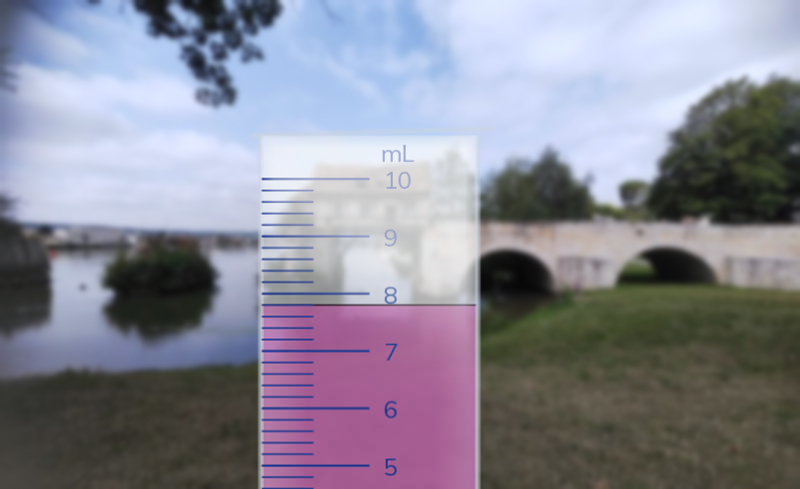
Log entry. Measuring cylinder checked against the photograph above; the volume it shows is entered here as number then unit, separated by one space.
7.8 mL
